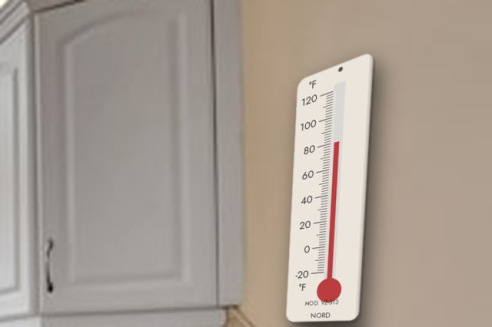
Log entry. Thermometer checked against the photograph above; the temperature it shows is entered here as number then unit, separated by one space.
80 °F
